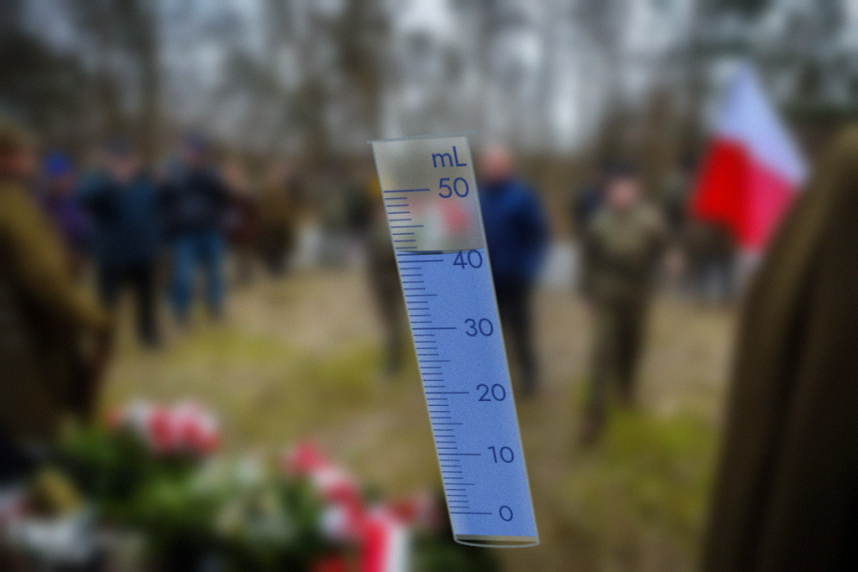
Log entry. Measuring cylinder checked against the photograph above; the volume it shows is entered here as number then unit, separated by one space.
41 mL
